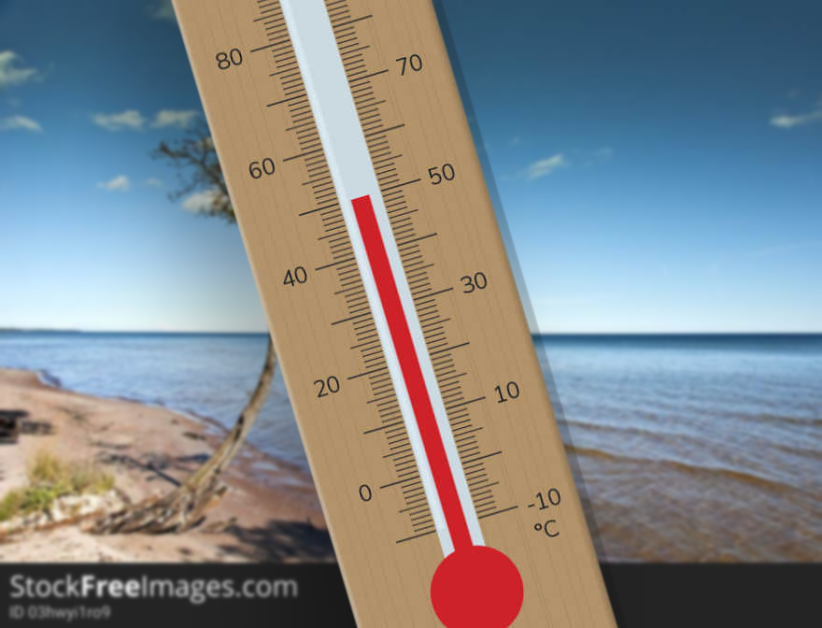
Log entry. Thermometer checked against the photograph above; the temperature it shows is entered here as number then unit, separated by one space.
50 °C
